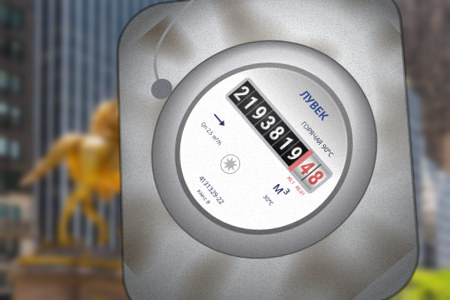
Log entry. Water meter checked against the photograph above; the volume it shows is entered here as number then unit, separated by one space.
2193819.48 m³
